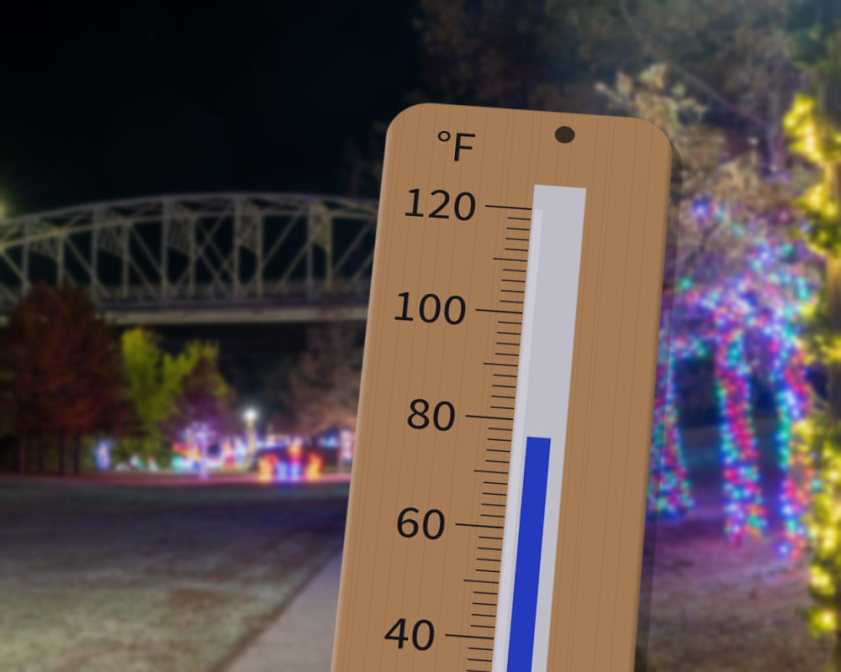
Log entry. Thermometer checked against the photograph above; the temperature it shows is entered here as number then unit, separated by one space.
77 °F
